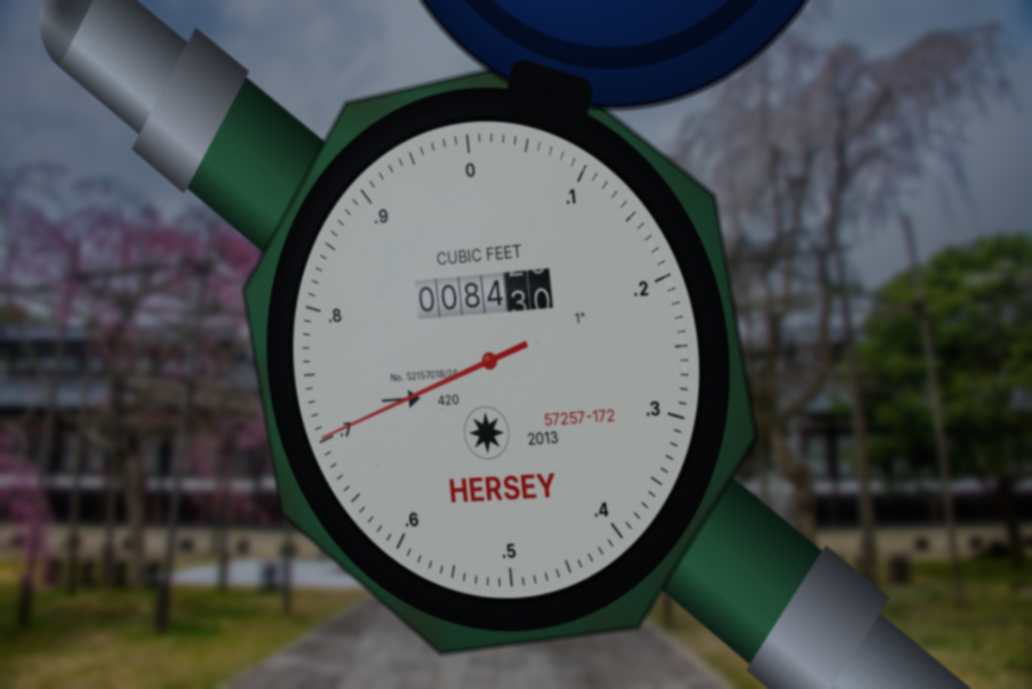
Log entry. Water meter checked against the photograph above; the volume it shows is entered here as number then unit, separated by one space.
8429.70 ft³
